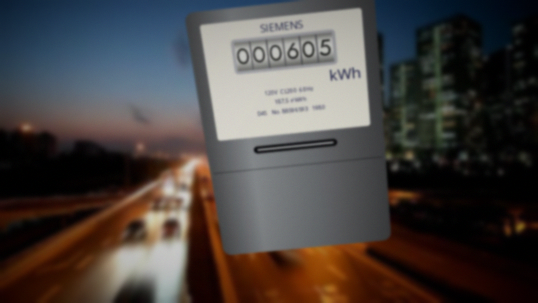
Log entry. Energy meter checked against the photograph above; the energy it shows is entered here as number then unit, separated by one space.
605 kWh
